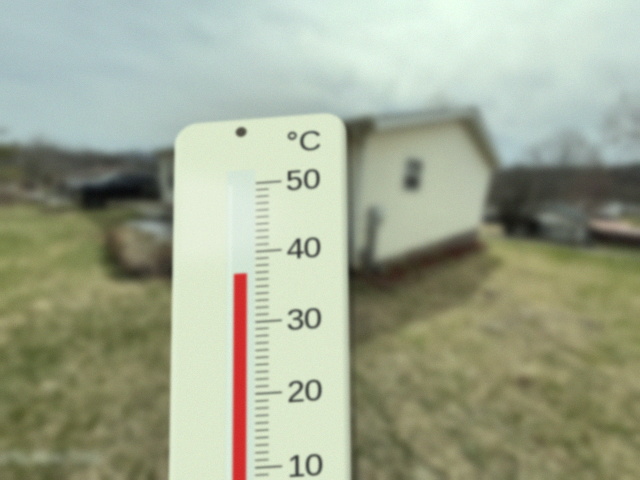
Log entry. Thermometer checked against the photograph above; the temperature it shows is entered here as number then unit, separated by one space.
37 °C
